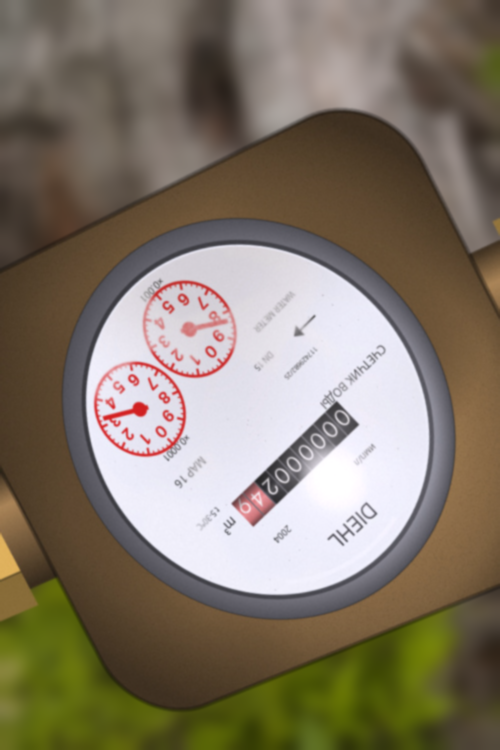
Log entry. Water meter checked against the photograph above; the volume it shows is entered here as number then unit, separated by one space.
2.4883 m³
